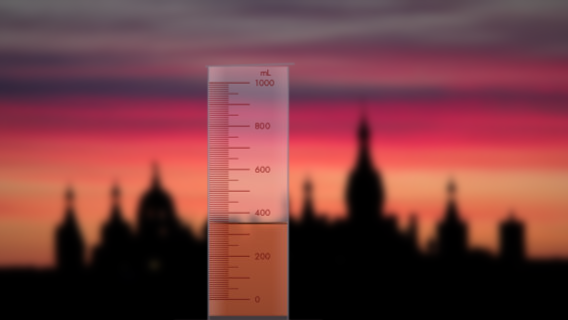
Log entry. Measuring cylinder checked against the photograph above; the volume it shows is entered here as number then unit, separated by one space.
350 mL
